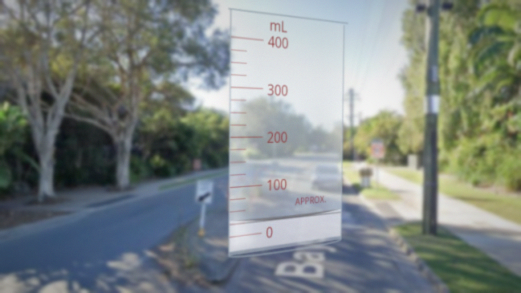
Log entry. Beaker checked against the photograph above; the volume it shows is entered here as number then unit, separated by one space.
25 mL
